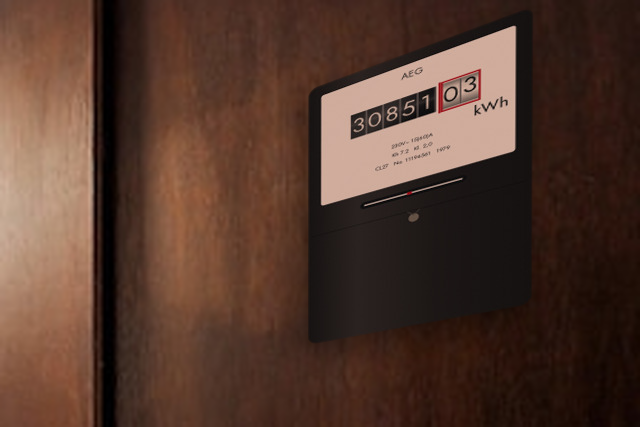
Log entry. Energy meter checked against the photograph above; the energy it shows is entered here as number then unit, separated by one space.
30851.03 kWh
